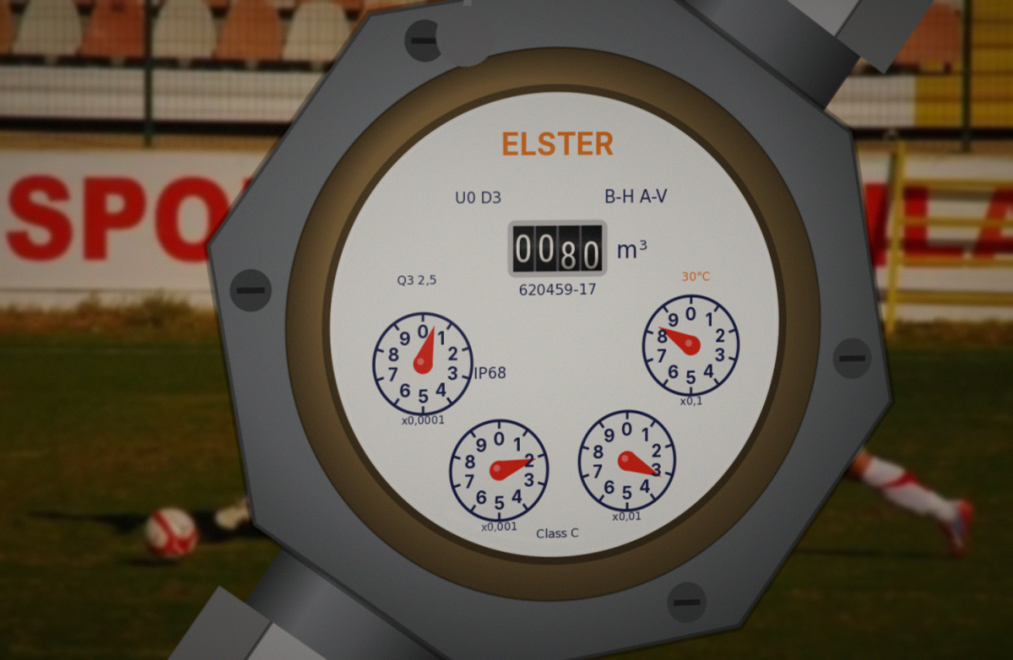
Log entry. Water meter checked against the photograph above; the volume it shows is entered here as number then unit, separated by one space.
79.8320 m³
